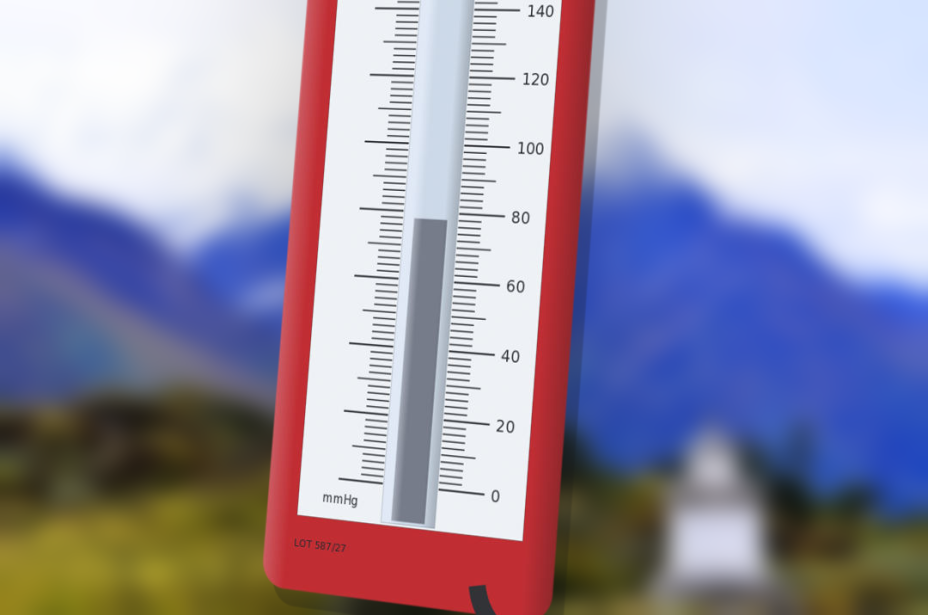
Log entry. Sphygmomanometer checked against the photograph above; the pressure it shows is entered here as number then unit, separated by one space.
78 mmHg
